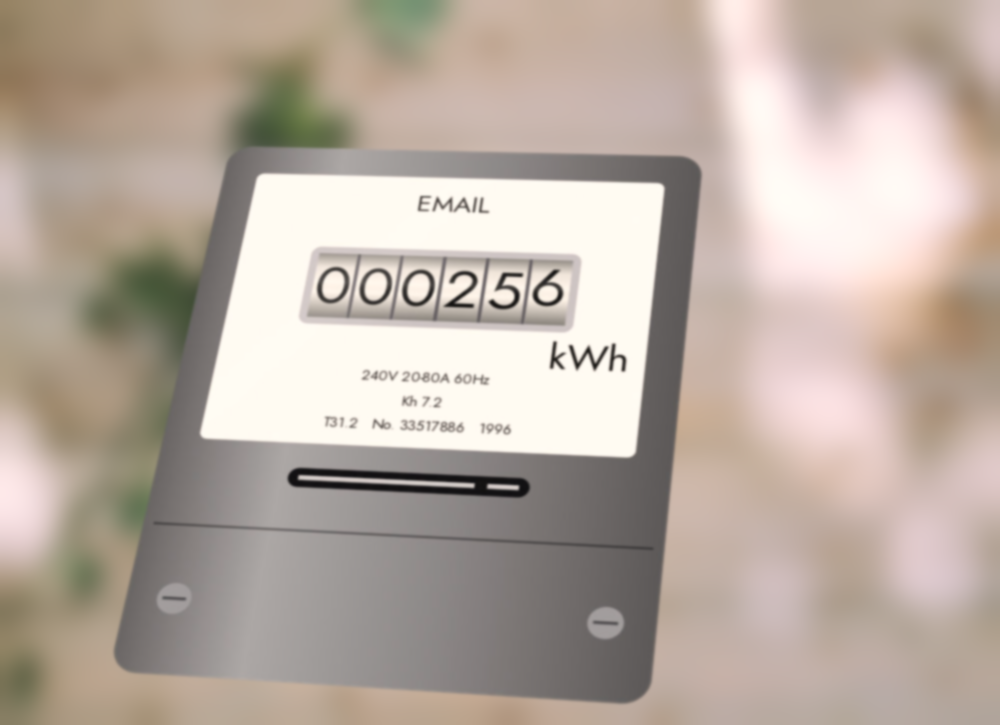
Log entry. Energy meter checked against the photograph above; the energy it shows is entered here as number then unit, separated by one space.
256 kWh
